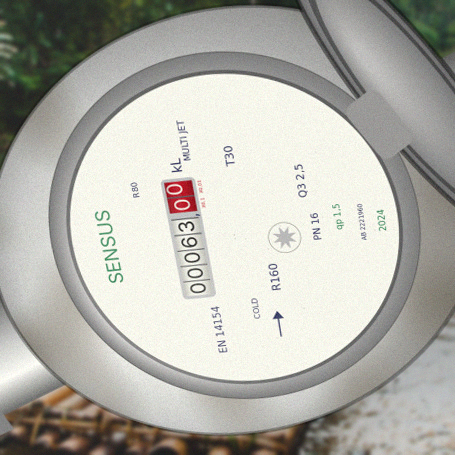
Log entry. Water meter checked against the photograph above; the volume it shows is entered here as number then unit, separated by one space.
63.00 kL
